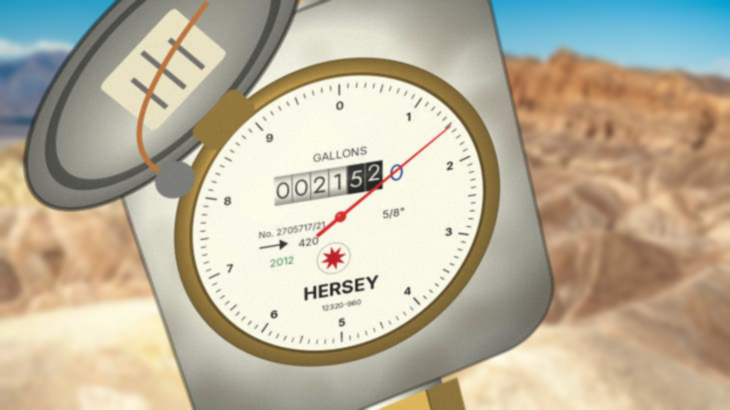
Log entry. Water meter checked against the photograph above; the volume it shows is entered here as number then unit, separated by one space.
21521.5 gal
